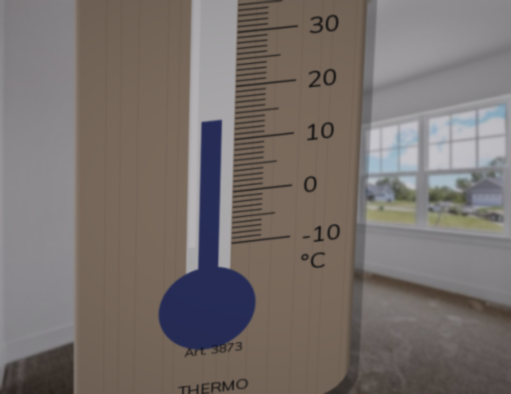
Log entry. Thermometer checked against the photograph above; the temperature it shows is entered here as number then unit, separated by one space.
14 °C
